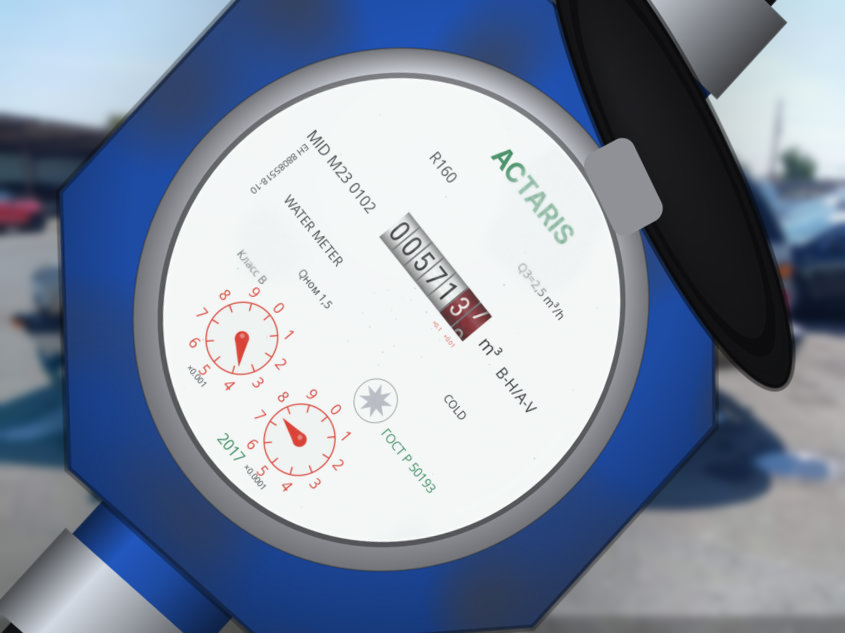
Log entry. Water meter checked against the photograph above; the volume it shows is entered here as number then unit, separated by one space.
571.3737 m³
